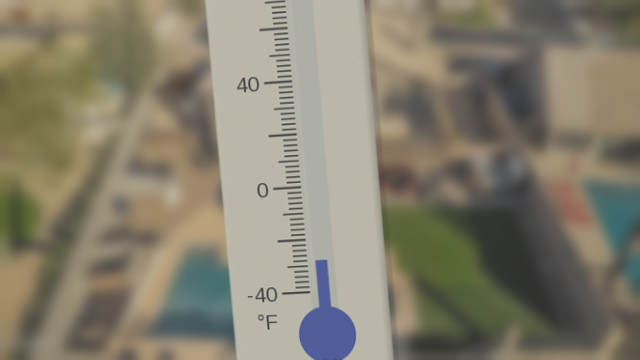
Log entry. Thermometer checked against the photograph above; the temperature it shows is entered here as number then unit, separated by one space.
-28 °F
